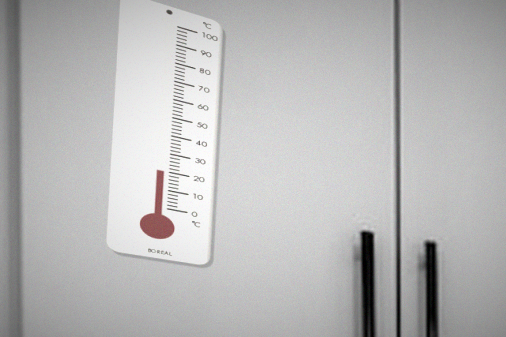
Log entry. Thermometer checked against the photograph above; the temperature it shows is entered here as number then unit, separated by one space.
20 °C
